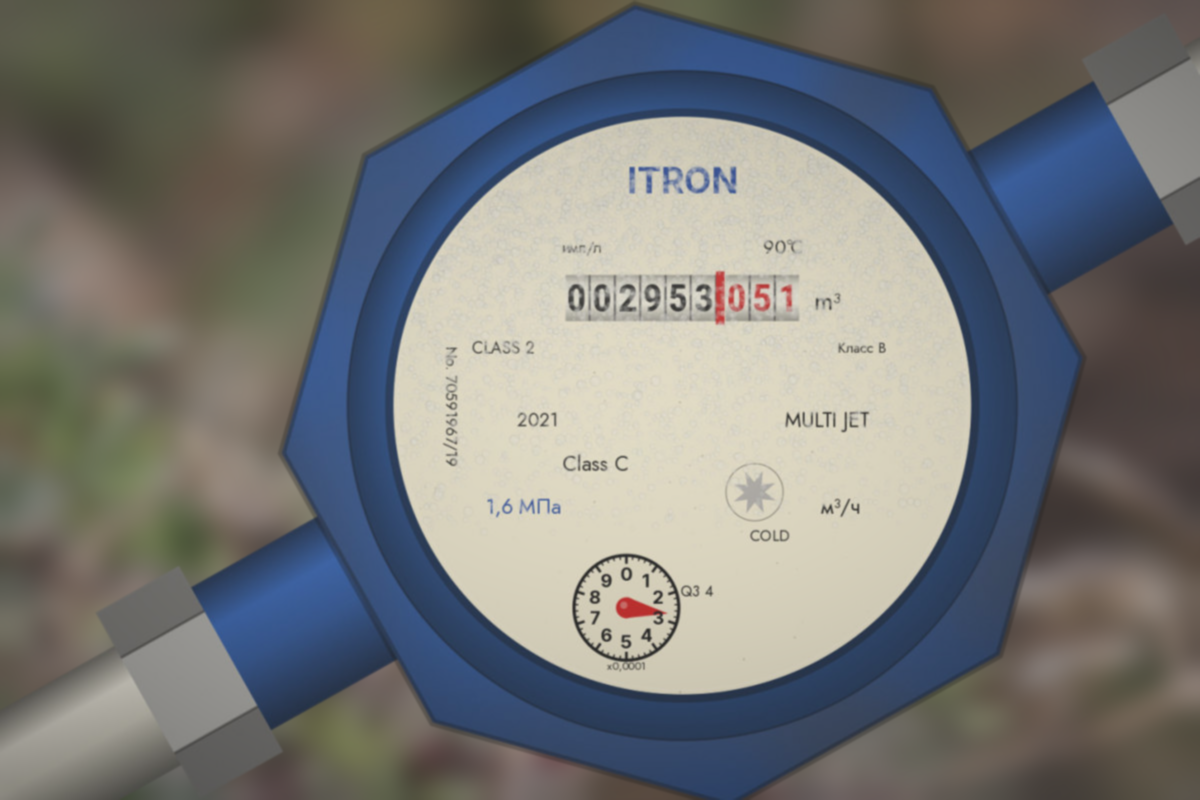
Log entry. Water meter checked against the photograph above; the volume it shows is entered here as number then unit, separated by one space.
2953.0512 m³
